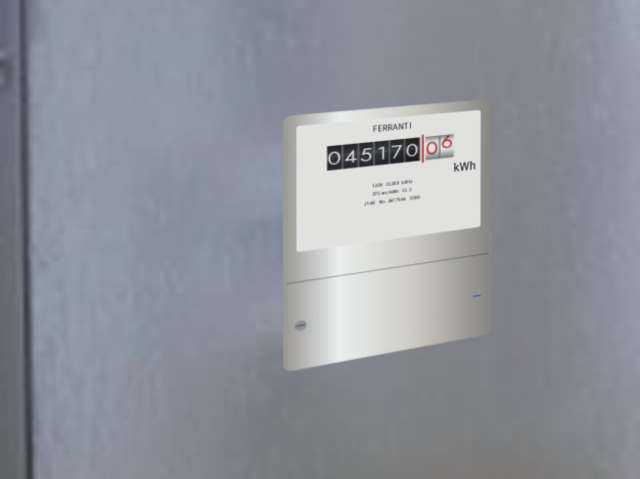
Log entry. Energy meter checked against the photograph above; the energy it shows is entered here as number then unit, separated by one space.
45170.06 kWh
